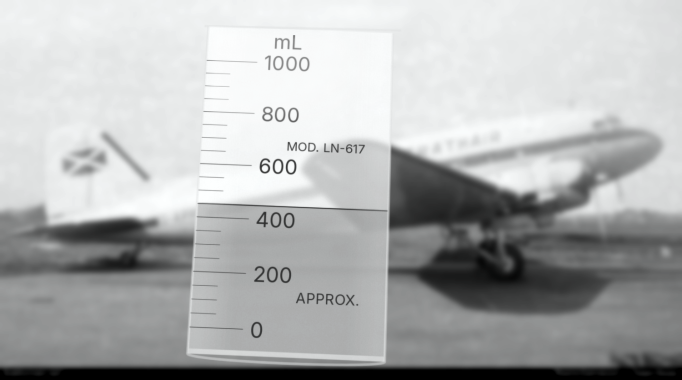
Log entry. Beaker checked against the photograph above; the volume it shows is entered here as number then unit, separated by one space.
450 mL
